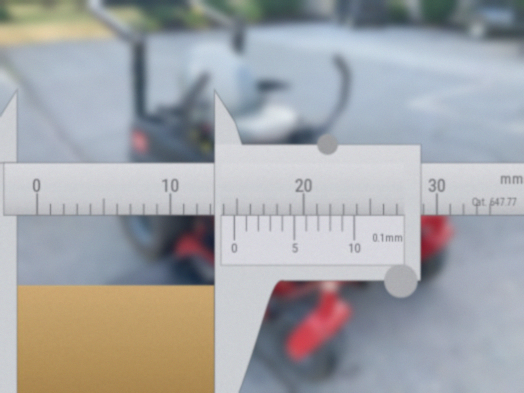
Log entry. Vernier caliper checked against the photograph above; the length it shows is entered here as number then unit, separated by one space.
14.8 mm
